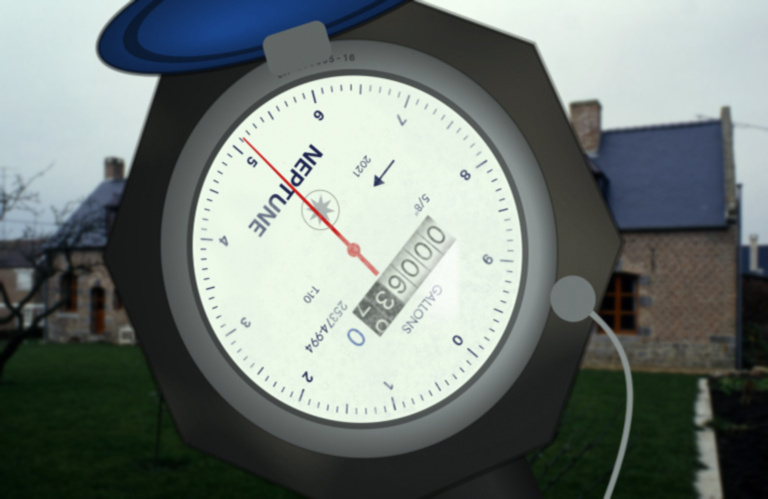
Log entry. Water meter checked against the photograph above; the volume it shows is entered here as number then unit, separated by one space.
6365.1 gal
